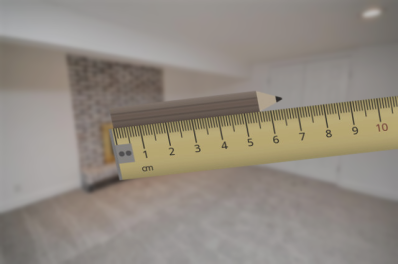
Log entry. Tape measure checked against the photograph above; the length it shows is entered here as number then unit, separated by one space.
6.5 cm
